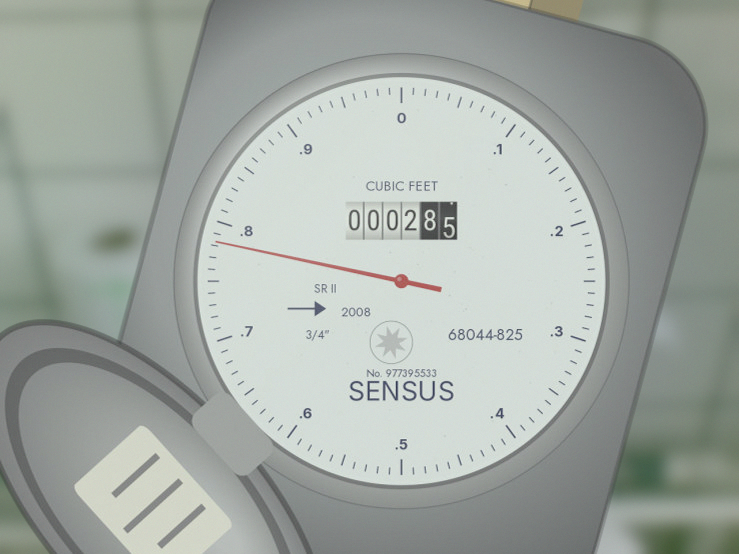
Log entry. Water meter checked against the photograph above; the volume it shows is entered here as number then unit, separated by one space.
284.78 ft³
